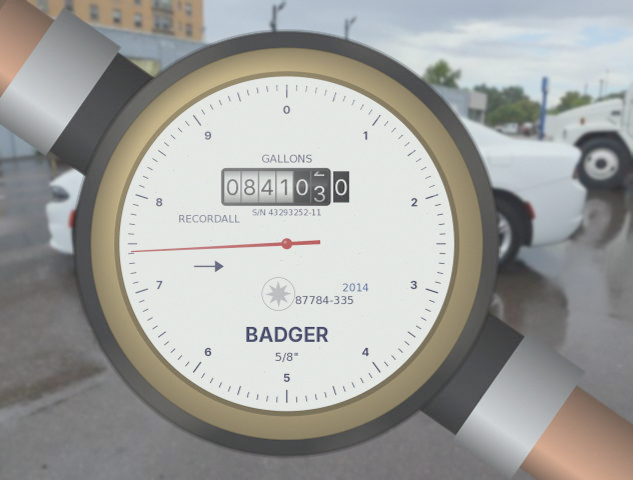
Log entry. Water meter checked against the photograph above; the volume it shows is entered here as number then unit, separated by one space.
841027.4 gal
